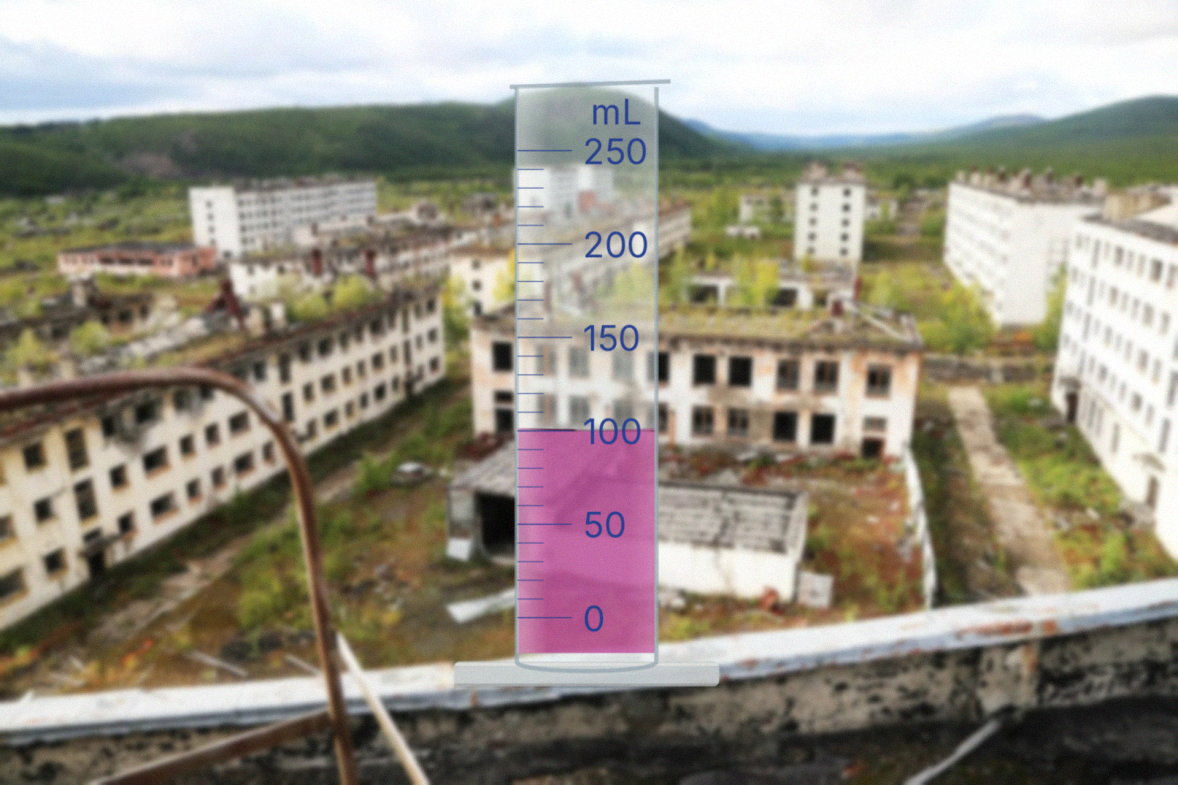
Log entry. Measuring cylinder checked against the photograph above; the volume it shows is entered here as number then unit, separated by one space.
100 mL
